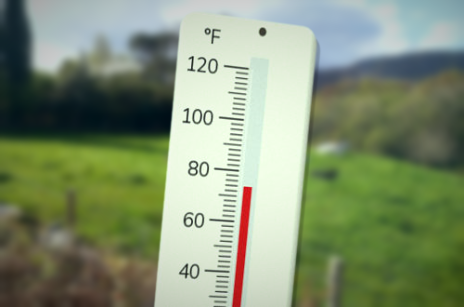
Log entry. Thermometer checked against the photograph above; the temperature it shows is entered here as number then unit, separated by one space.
74 °F
